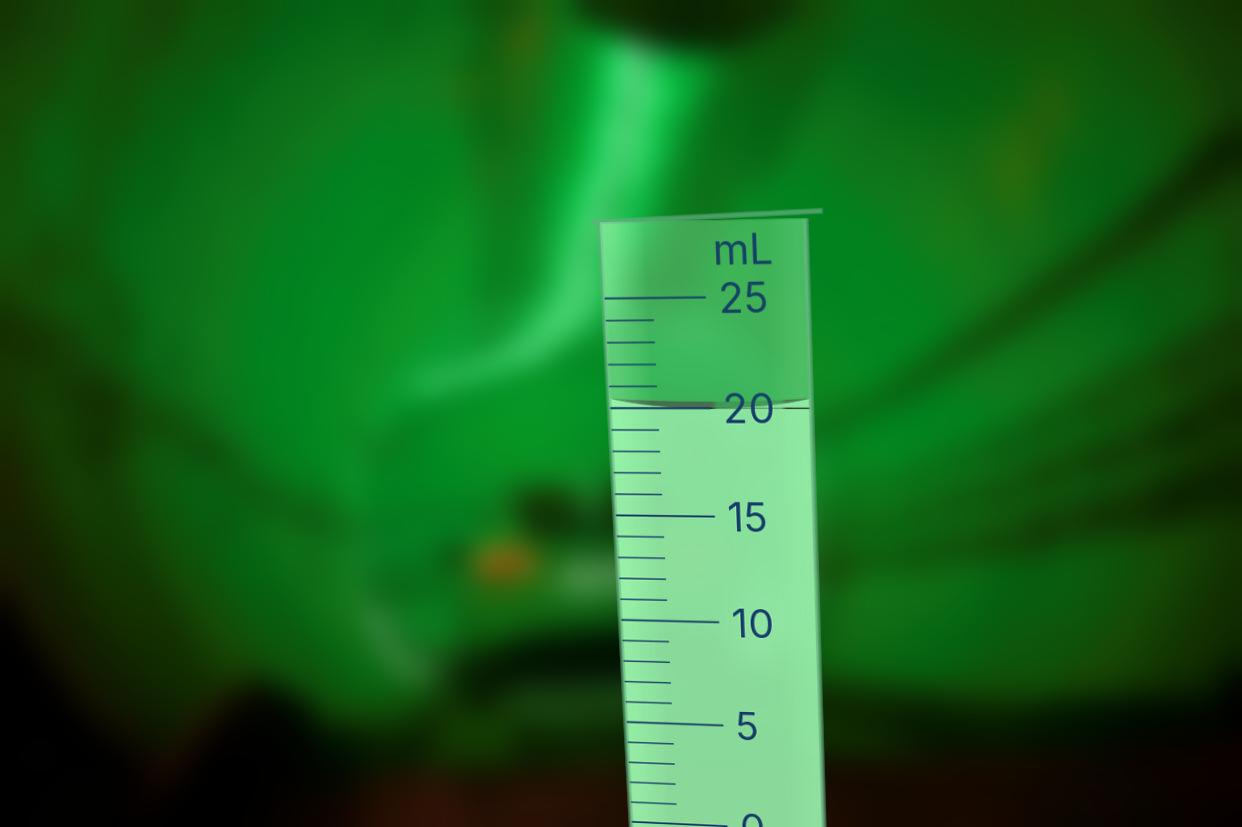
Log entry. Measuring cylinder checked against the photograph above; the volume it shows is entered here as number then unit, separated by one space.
20 mL
